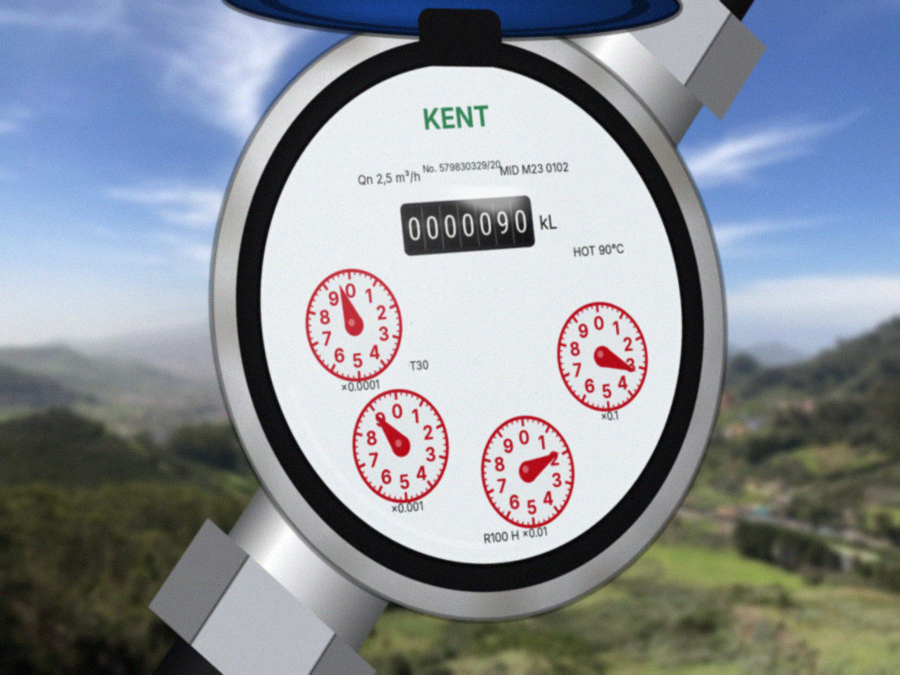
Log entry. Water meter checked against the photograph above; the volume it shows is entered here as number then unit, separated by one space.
90.3189 kL
